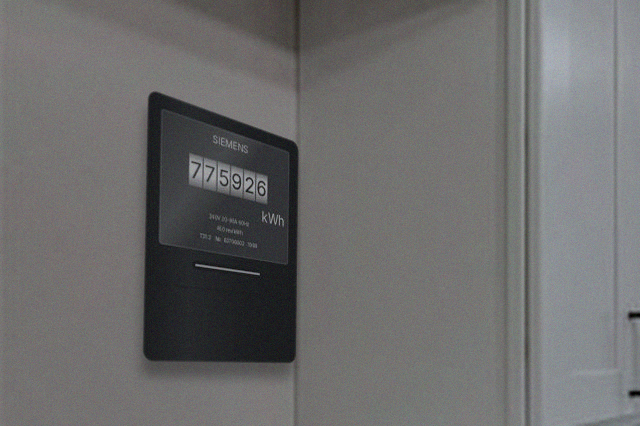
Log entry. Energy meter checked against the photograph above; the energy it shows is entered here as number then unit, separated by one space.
775926 kWh
